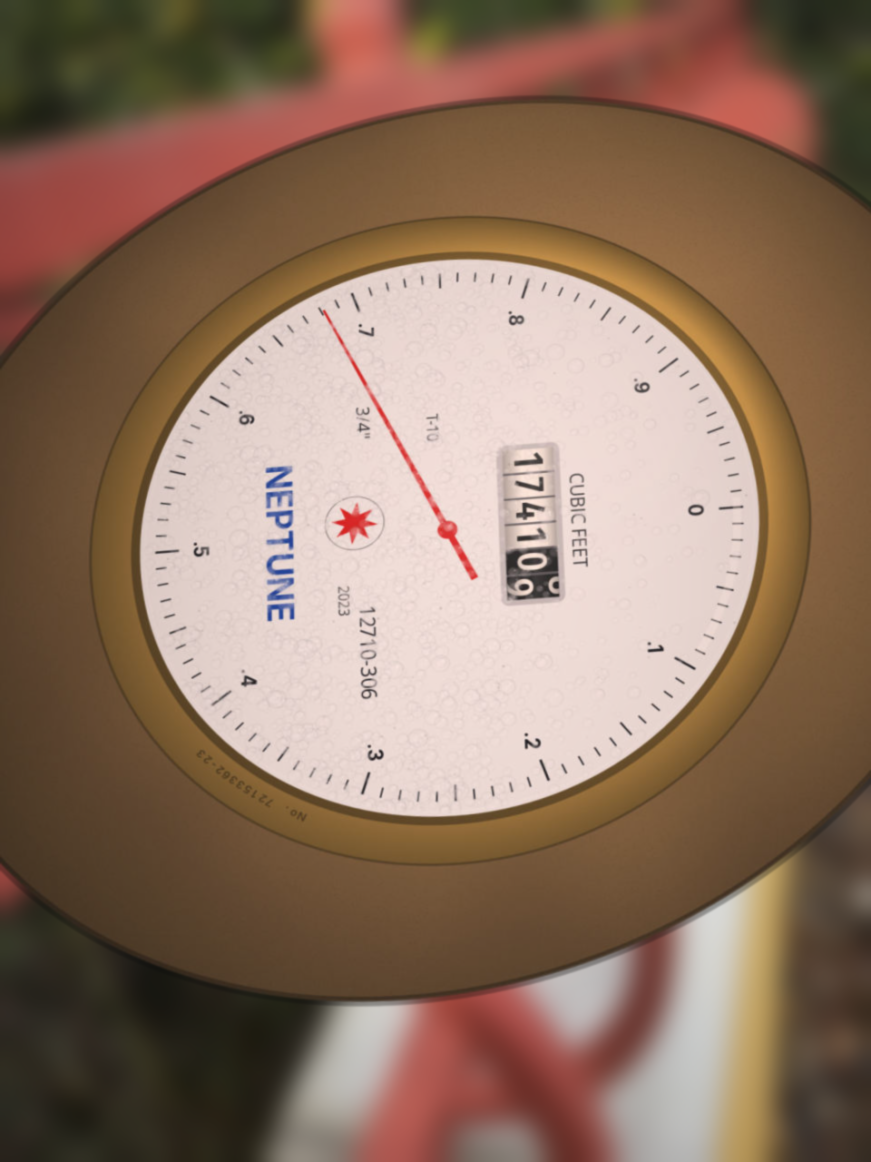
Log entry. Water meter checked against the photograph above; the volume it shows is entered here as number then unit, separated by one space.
174108.68 ft³
